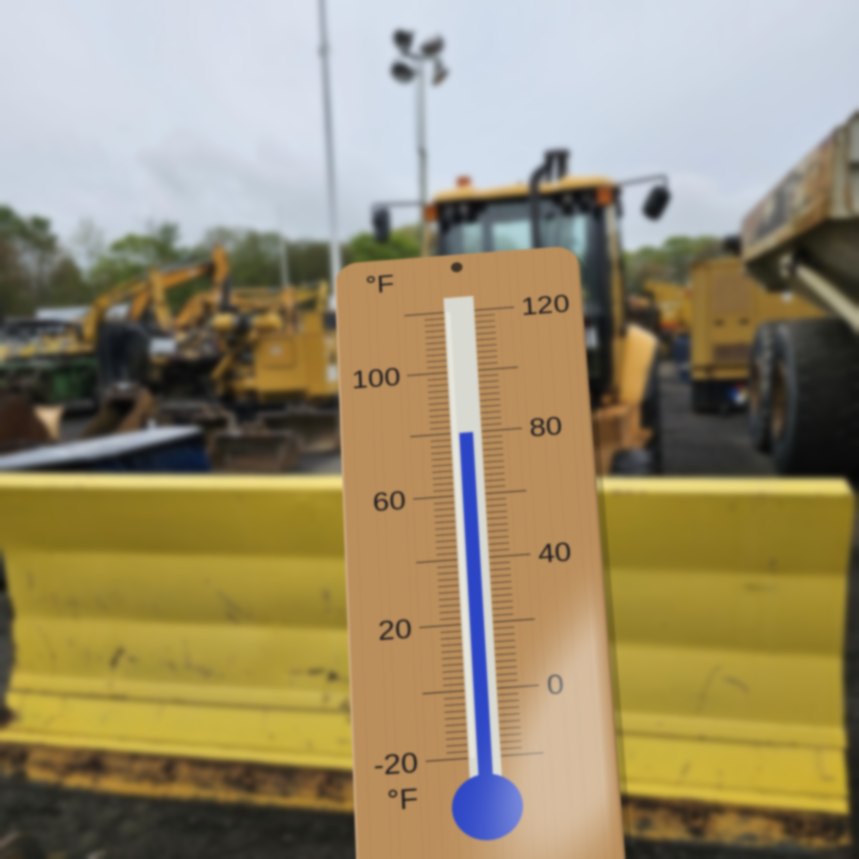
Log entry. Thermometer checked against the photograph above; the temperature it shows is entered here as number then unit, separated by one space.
80 °F
